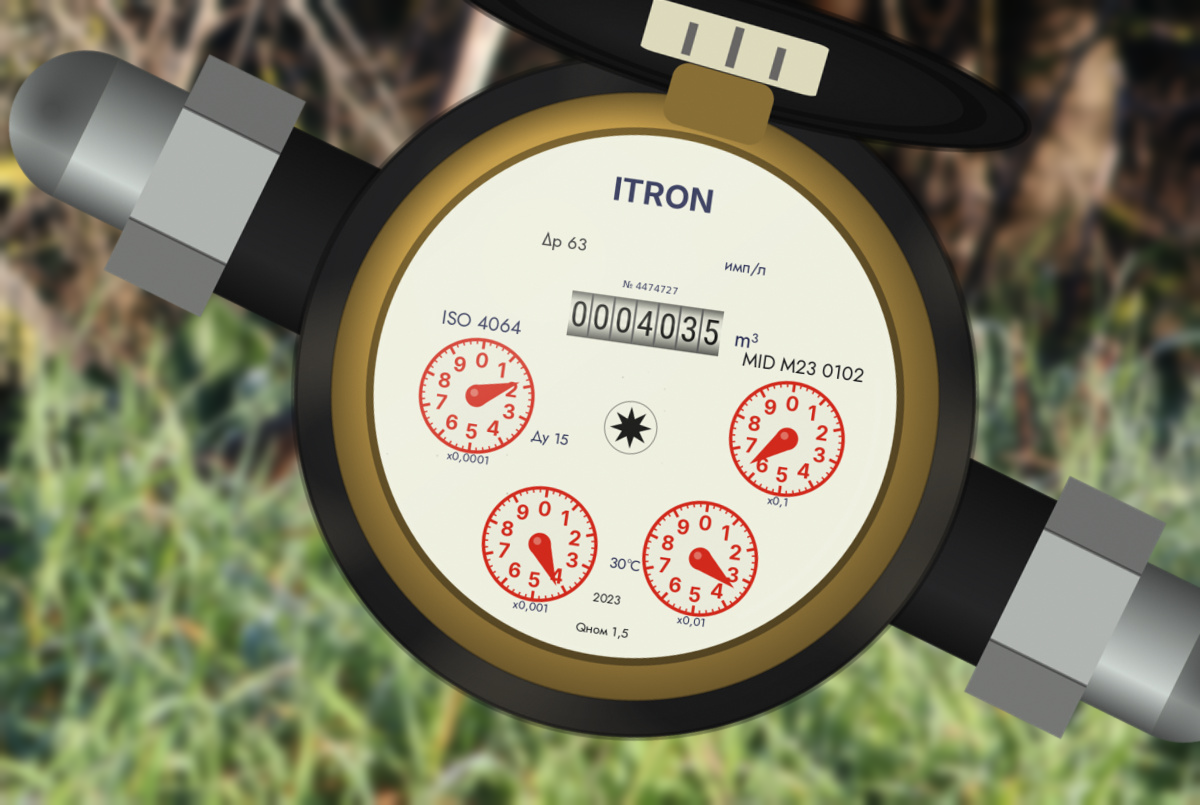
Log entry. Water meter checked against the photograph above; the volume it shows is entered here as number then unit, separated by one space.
4035.6341 m³
